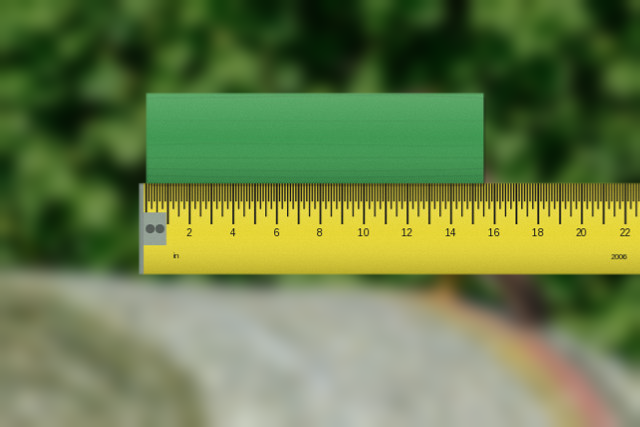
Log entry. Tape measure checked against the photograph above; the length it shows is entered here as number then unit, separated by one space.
15.5 in
